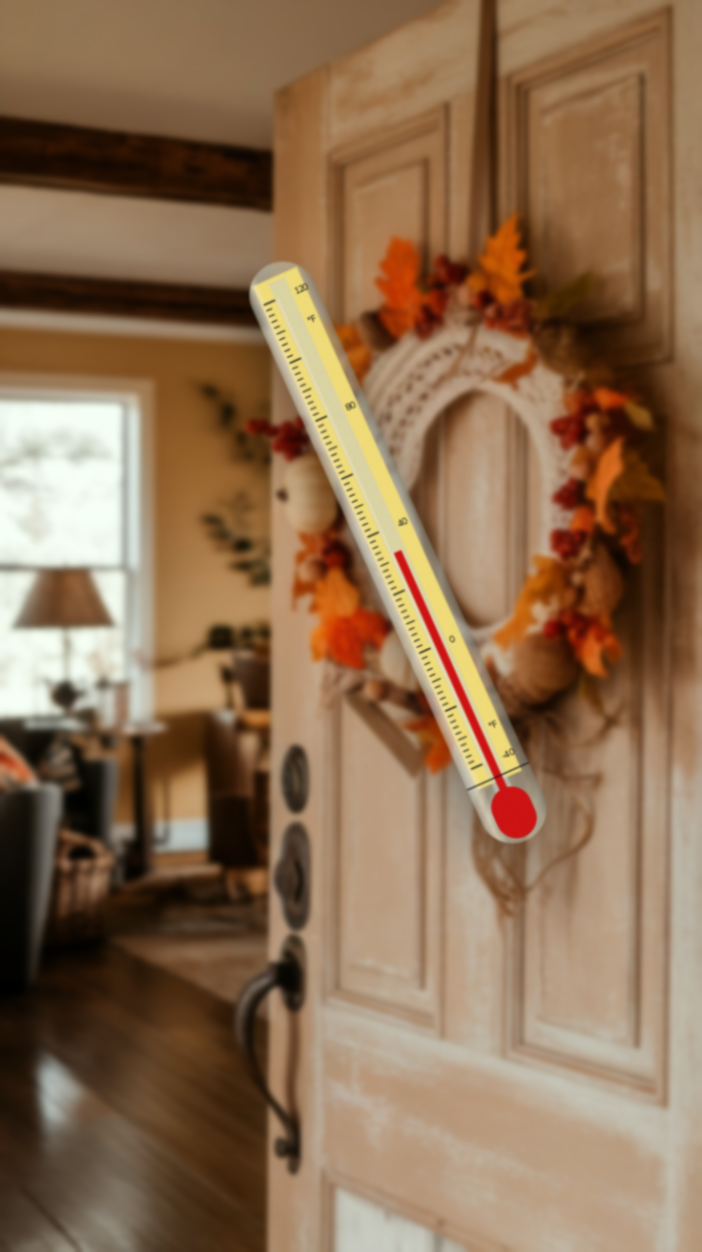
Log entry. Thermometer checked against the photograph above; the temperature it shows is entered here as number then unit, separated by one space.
32 °F
